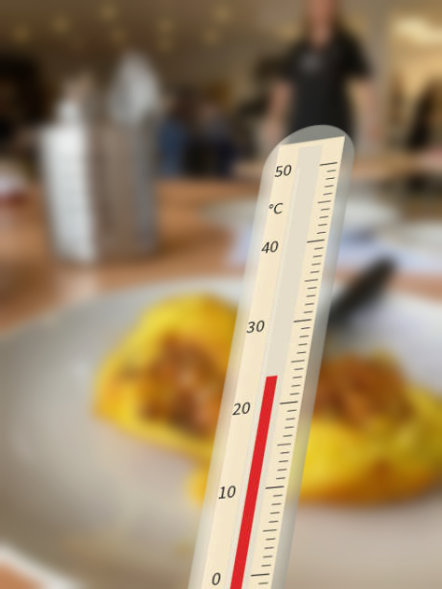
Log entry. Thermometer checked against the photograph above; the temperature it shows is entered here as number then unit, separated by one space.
23.5 °C
